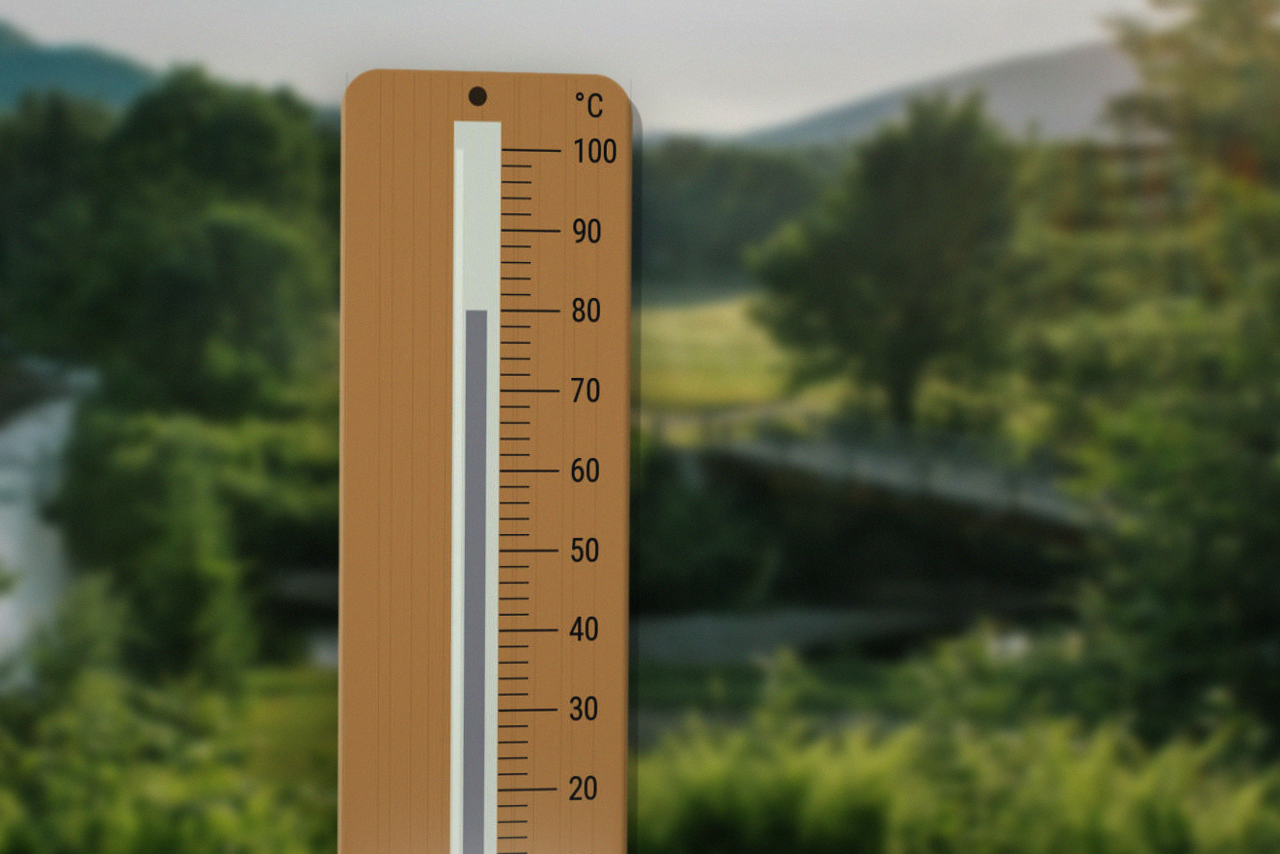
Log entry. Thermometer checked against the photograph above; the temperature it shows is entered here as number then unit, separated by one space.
80 °C
